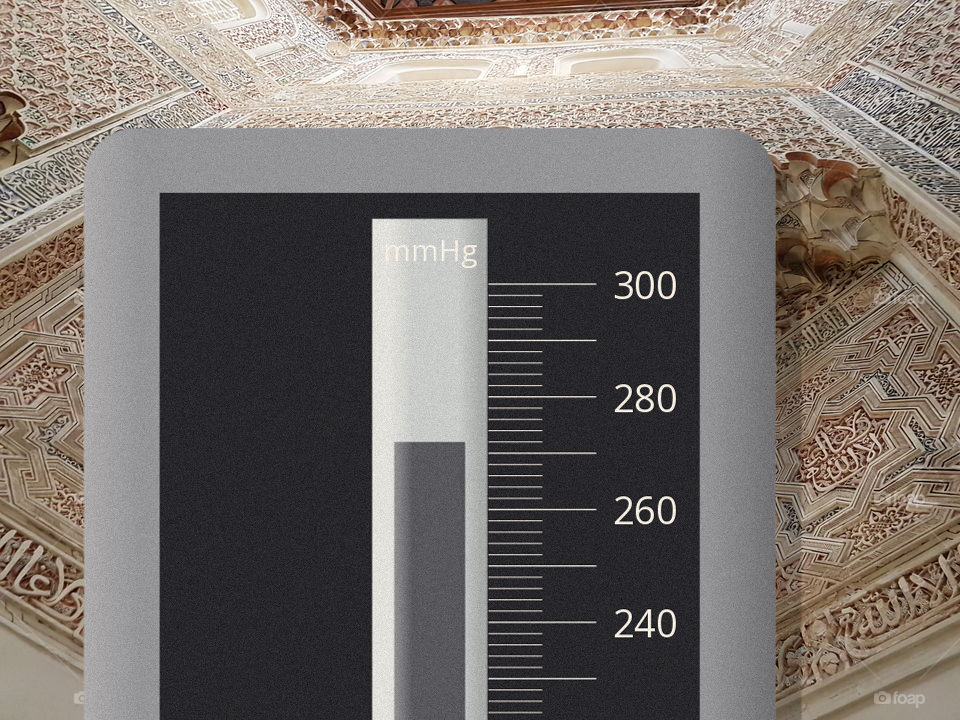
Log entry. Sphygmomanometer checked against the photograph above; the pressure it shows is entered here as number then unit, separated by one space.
272 mmHg
